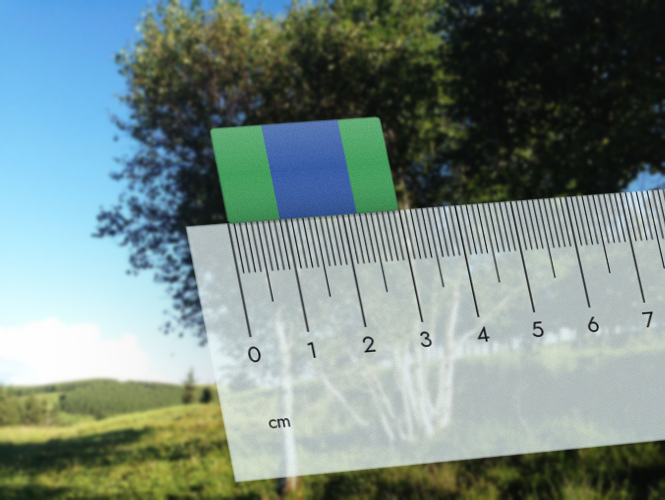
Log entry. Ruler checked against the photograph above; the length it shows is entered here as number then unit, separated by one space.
3 cm
